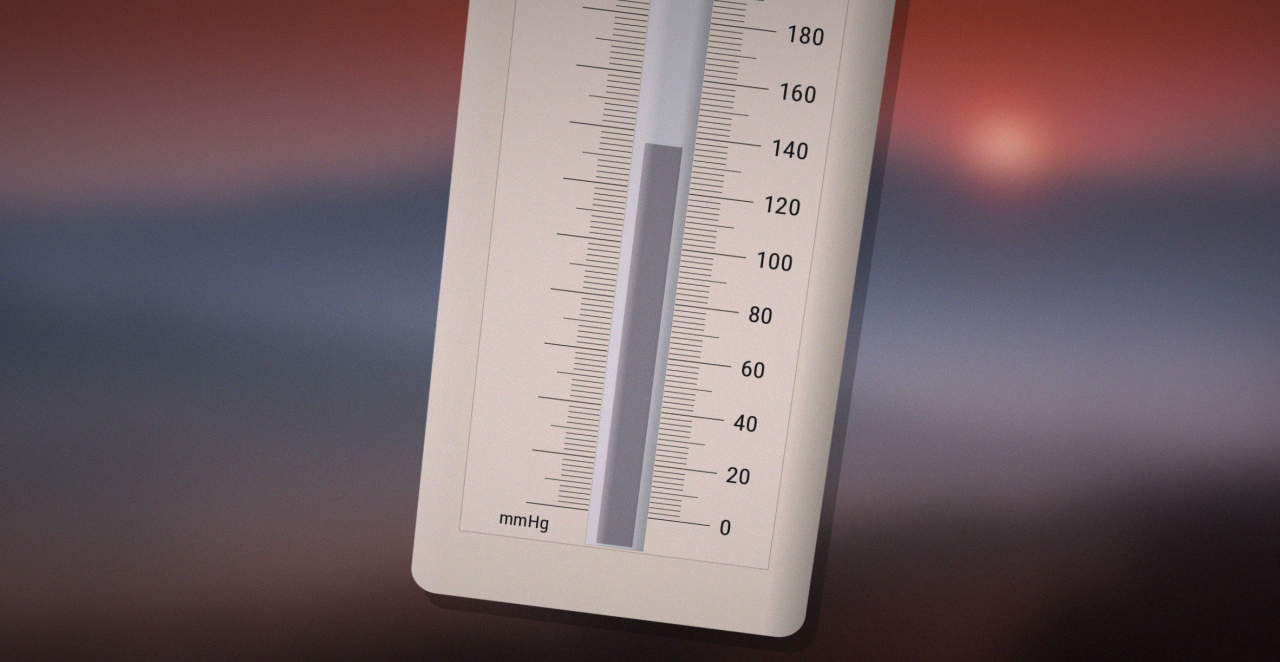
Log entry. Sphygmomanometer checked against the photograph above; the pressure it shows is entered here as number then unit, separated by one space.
136 mmHg
